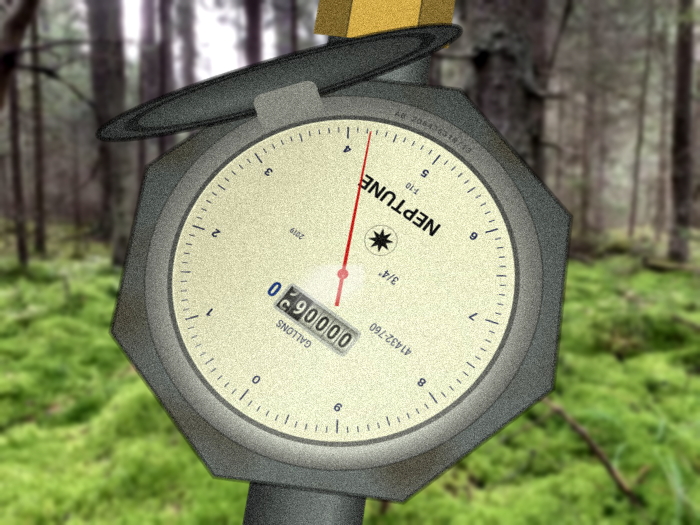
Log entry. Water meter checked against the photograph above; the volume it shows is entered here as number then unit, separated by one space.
654.2 gal
